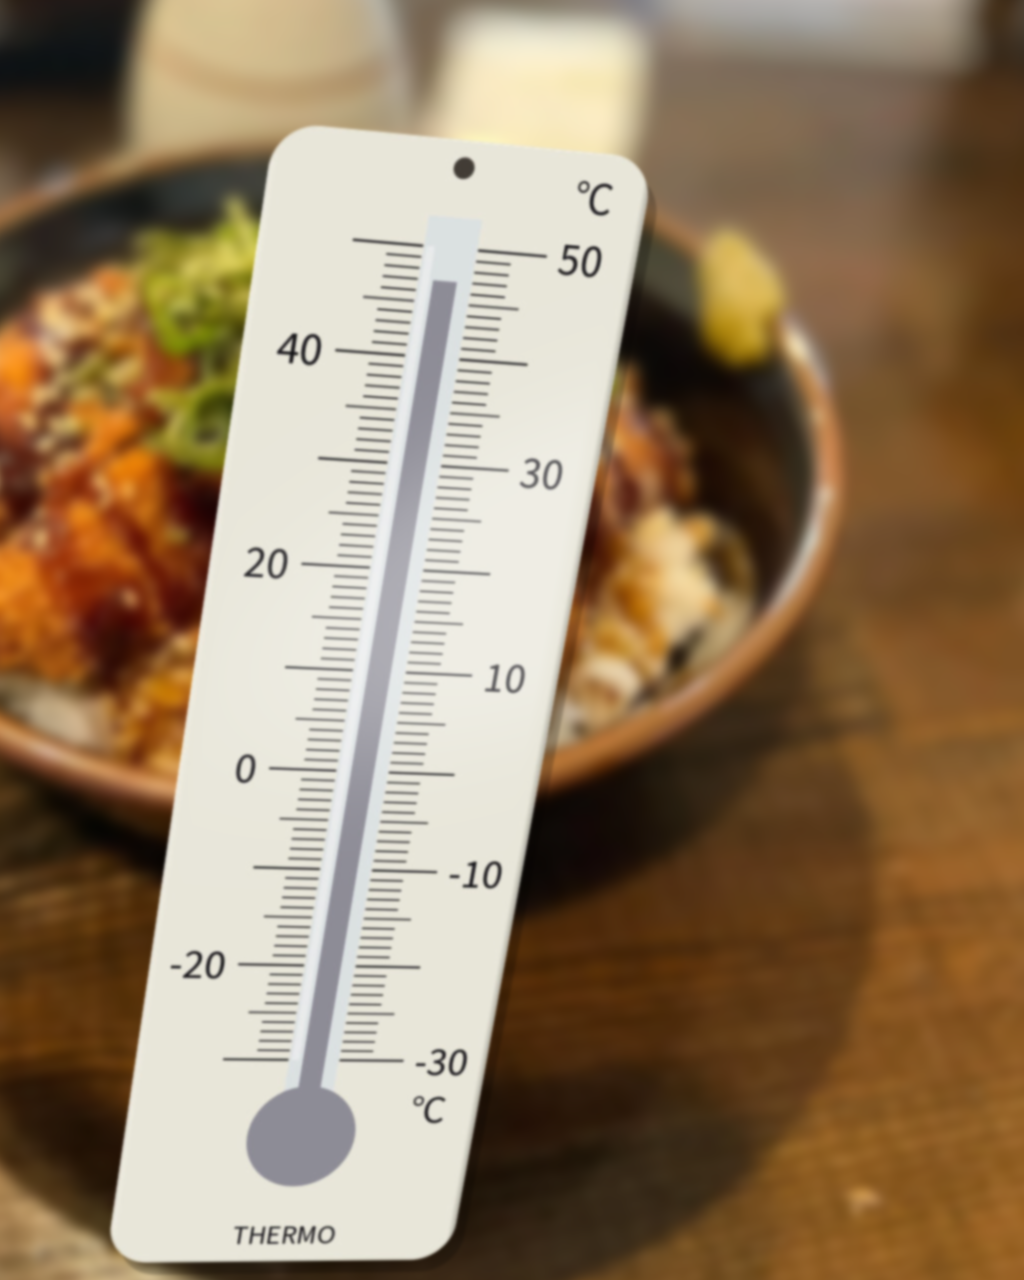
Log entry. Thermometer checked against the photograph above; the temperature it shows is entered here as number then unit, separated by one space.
47 °C
